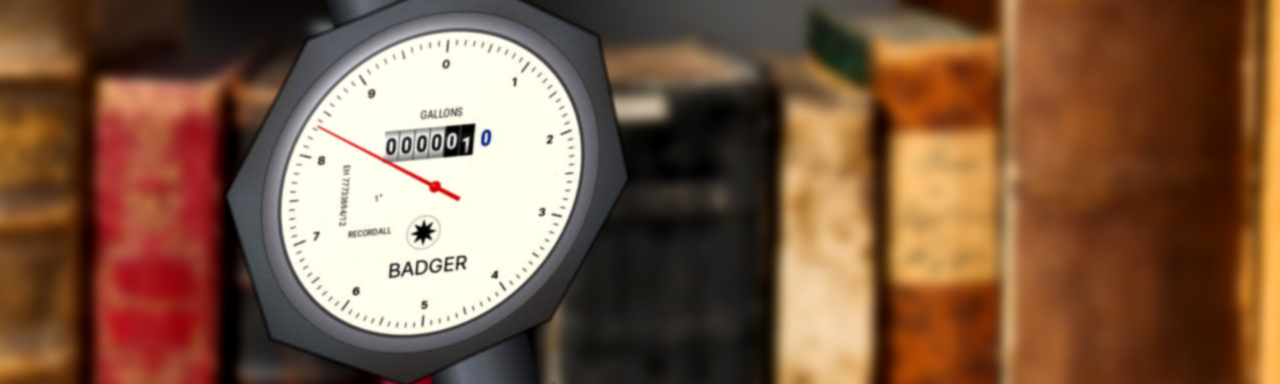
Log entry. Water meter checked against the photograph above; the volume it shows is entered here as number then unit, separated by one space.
8.3 gal
